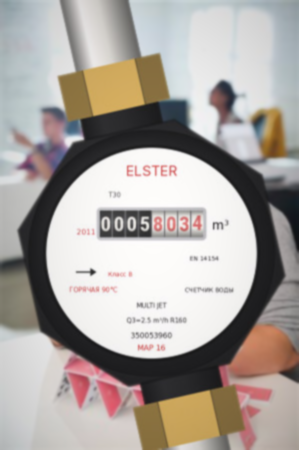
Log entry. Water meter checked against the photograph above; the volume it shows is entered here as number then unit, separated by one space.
5.8034 m³
